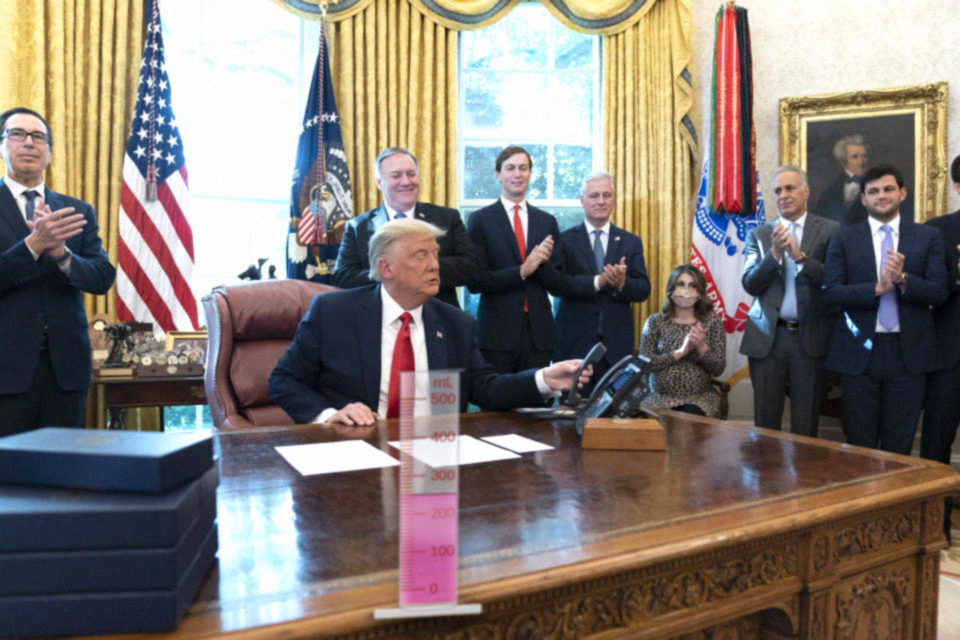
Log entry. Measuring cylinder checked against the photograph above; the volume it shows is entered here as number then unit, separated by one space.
250 mL
